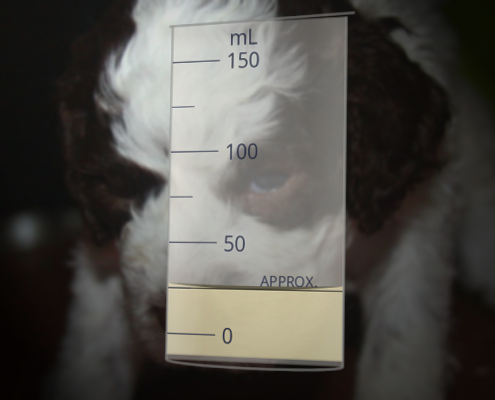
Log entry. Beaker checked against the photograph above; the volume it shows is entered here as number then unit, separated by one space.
25 mL
